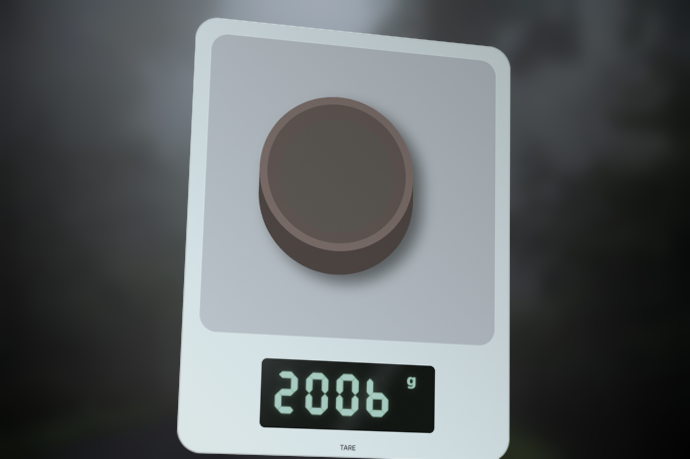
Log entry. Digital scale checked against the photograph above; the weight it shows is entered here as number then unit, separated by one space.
2006 g
